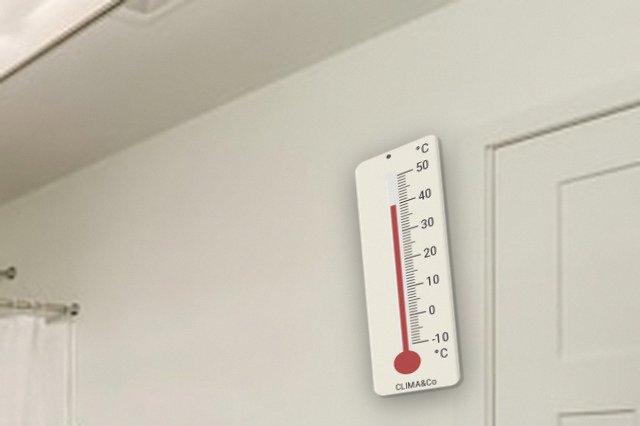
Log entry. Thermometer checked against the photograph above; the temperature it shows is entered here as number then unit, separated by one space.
40 °C
